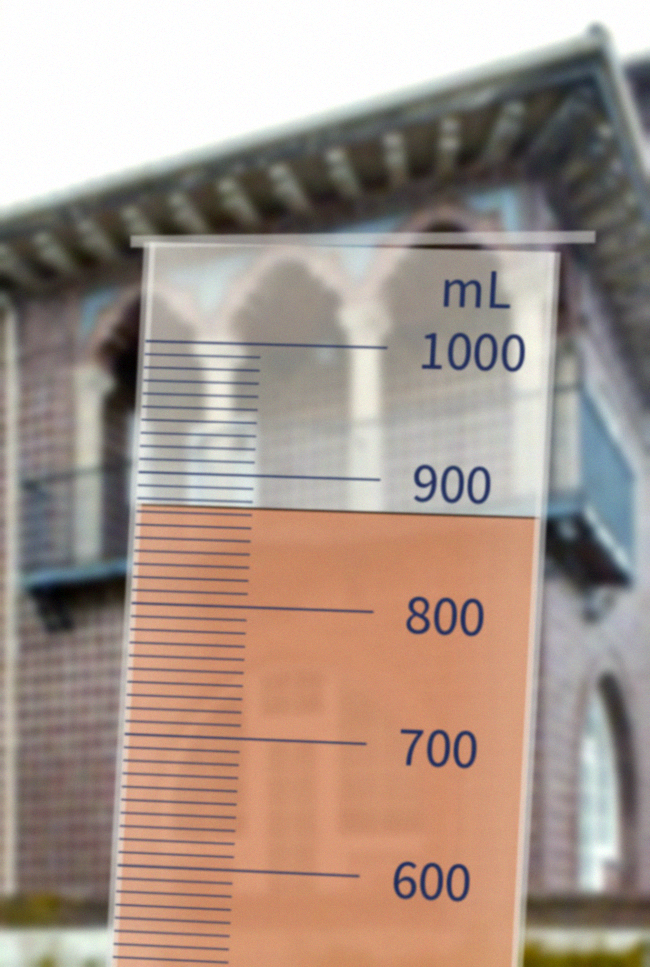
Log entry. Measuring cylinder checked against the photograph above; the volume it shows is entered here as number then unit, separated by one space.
875 mL
